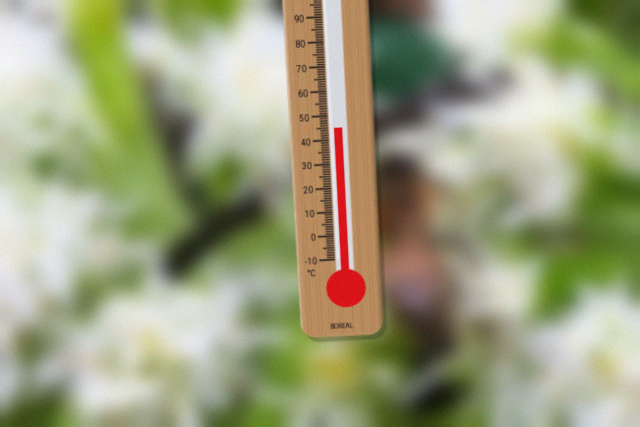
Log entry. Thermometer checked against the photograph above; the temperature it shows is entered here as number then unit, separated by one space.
45 °C
